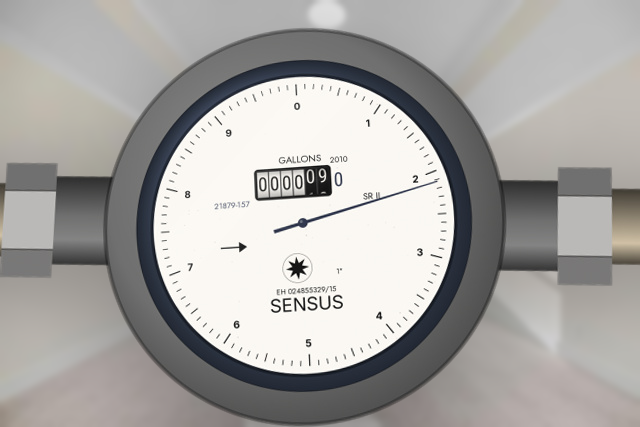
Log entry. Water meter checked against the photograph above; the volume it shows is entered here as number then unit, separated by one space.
92.1 gal
